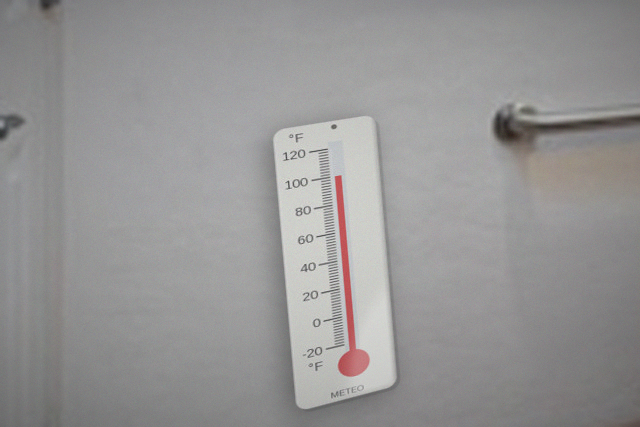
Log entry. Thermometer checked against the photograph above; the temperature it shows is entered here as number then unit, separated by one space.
100 °F
